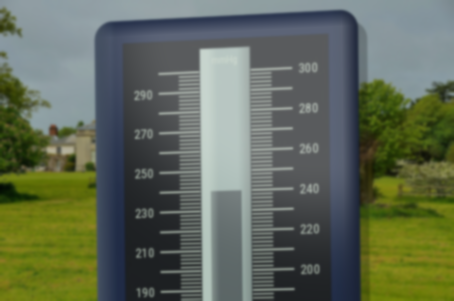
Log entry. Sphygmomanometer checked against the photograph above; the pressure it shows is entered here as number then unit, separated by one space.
240 mmHg
